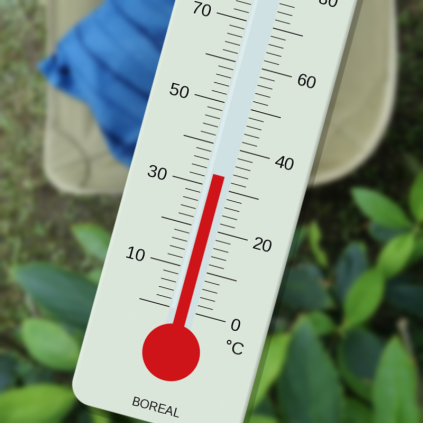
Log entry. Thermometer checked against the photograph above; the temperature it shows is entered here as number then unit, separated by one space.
33 °C
